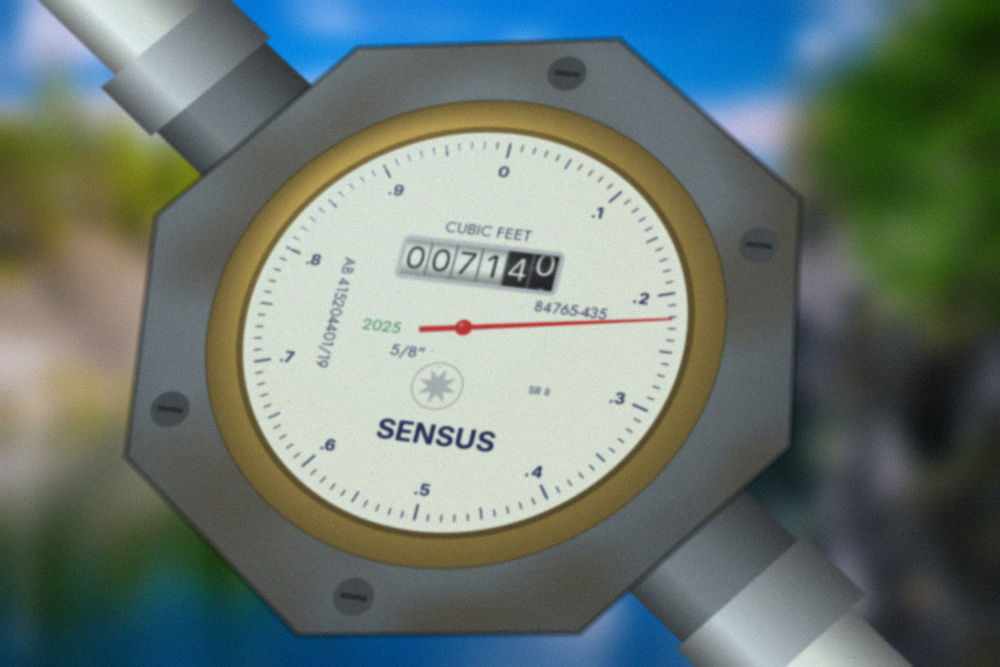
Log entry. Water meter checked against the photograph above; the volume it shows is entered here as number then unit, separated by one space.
7140.22 ft³
